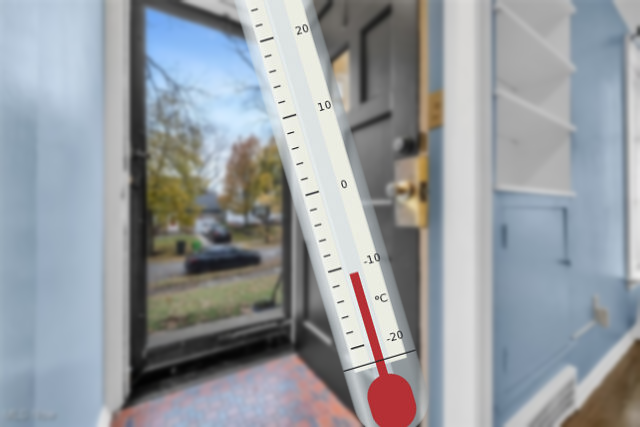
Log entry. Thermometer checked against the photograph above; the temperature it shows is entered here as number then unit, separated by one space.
-11 °C
